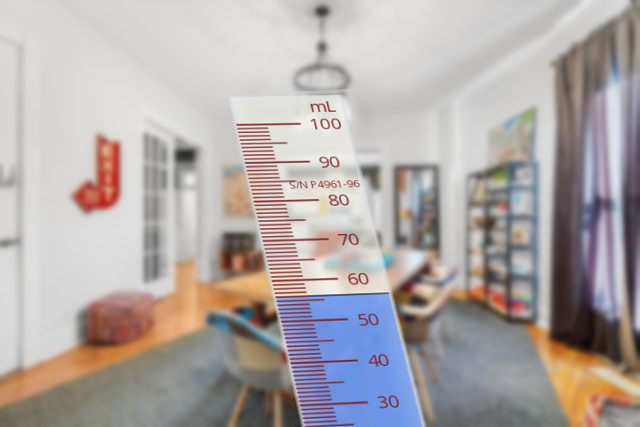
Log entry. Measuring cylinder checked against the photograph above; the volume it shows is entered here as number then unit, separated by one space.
56 mL
